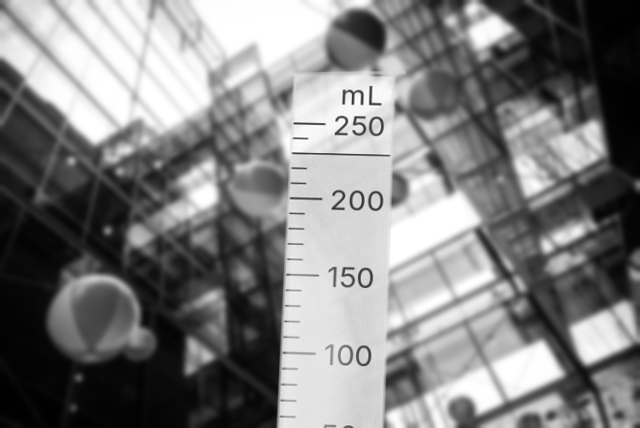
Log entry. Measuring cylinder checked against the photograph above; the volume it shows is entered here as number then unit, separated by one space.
230 mL
